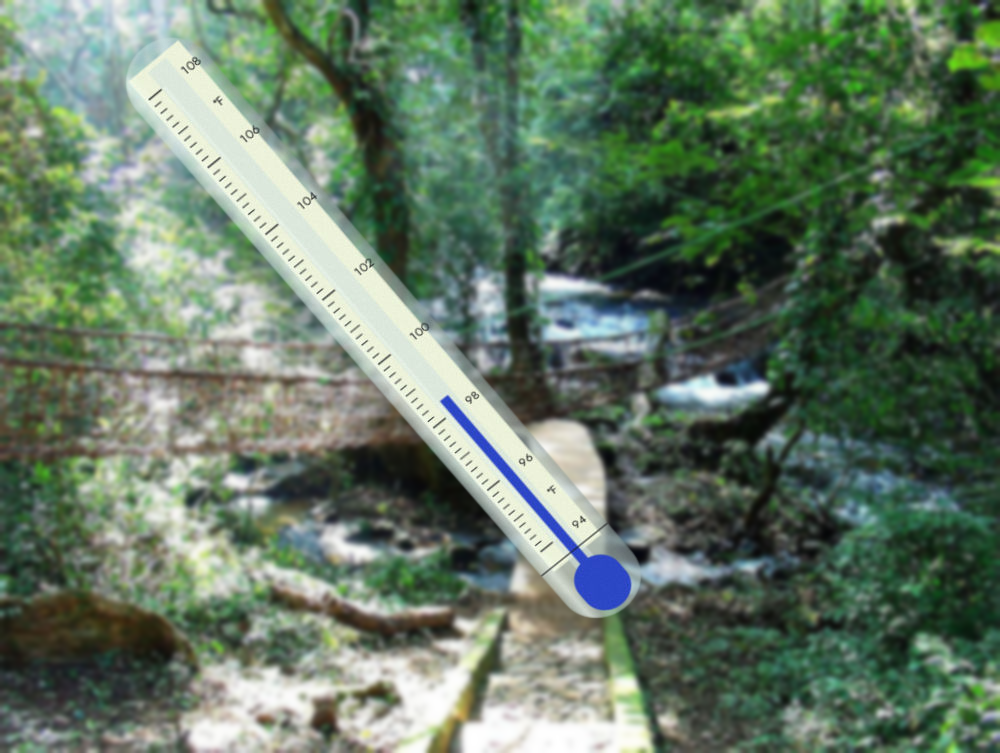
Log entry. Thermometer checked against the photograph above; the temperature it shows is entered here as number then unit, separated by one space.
98.4 °F
